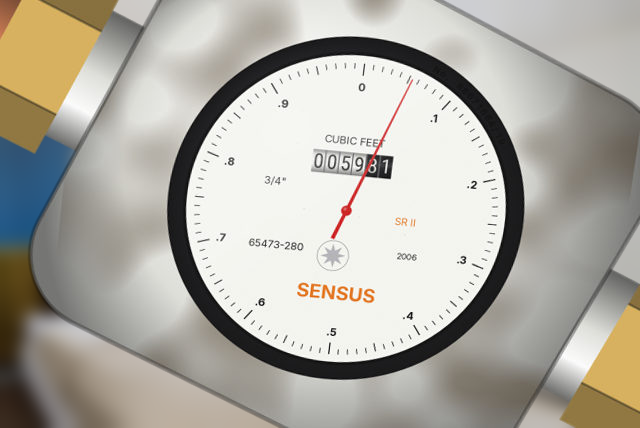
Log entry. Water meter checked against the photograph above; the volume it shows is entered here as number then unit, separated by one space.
5981.05 ft³
